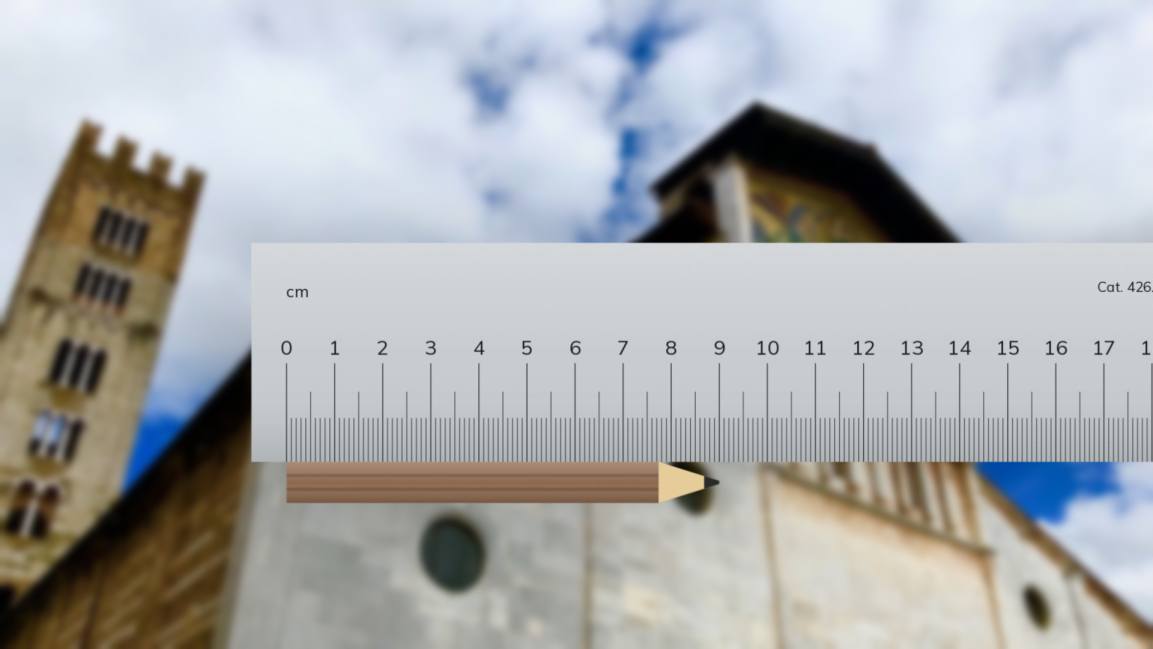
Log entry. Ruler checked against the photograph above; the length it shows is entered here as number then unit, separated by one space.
9 cm
